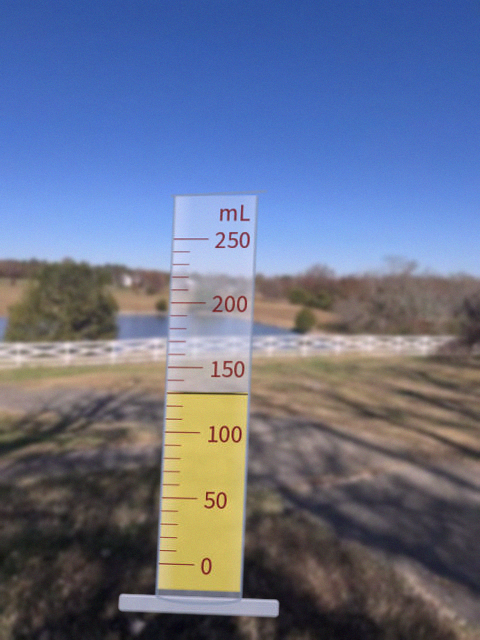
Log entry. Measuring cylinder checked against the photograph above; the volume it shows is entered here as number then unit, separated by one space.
130 mL
